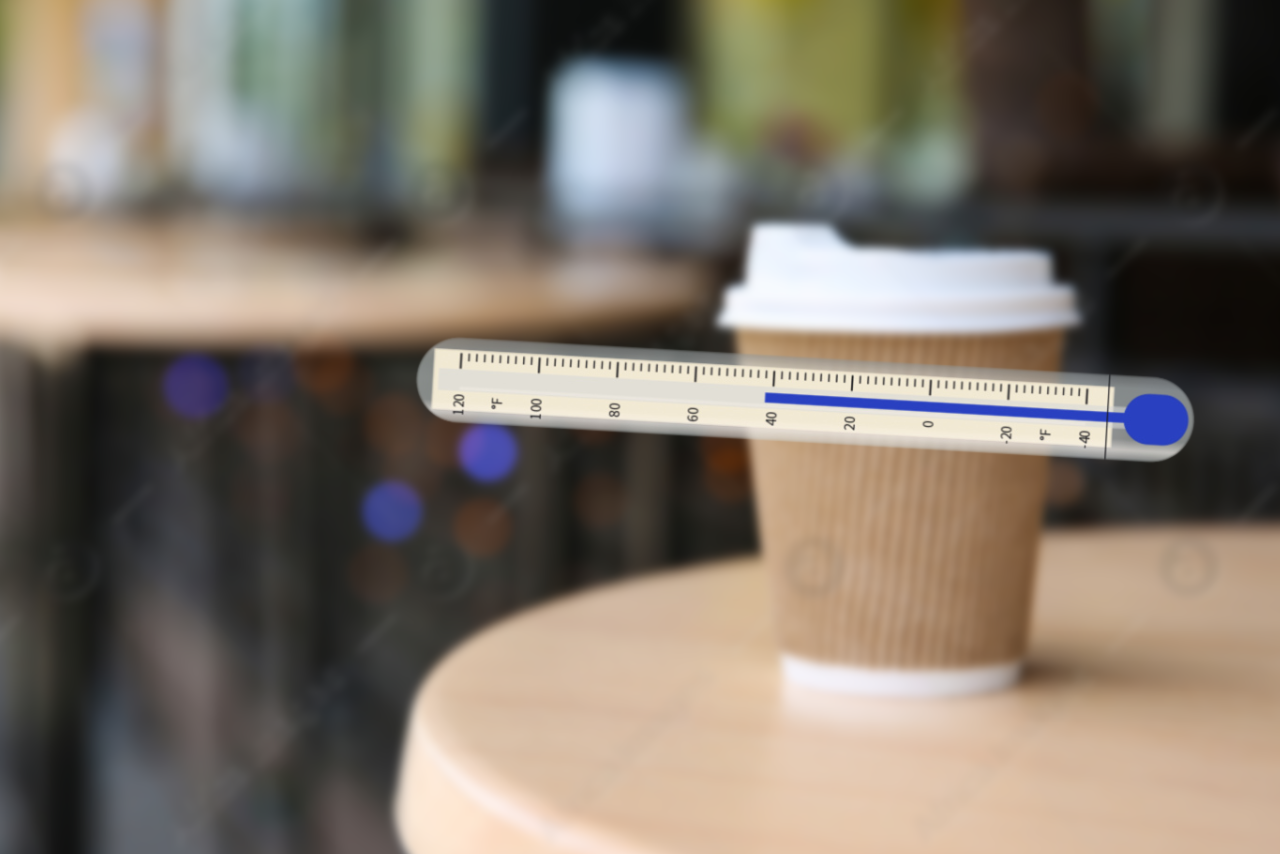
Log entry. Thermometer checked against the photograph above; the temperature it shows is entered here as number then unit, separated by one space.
42 °F
